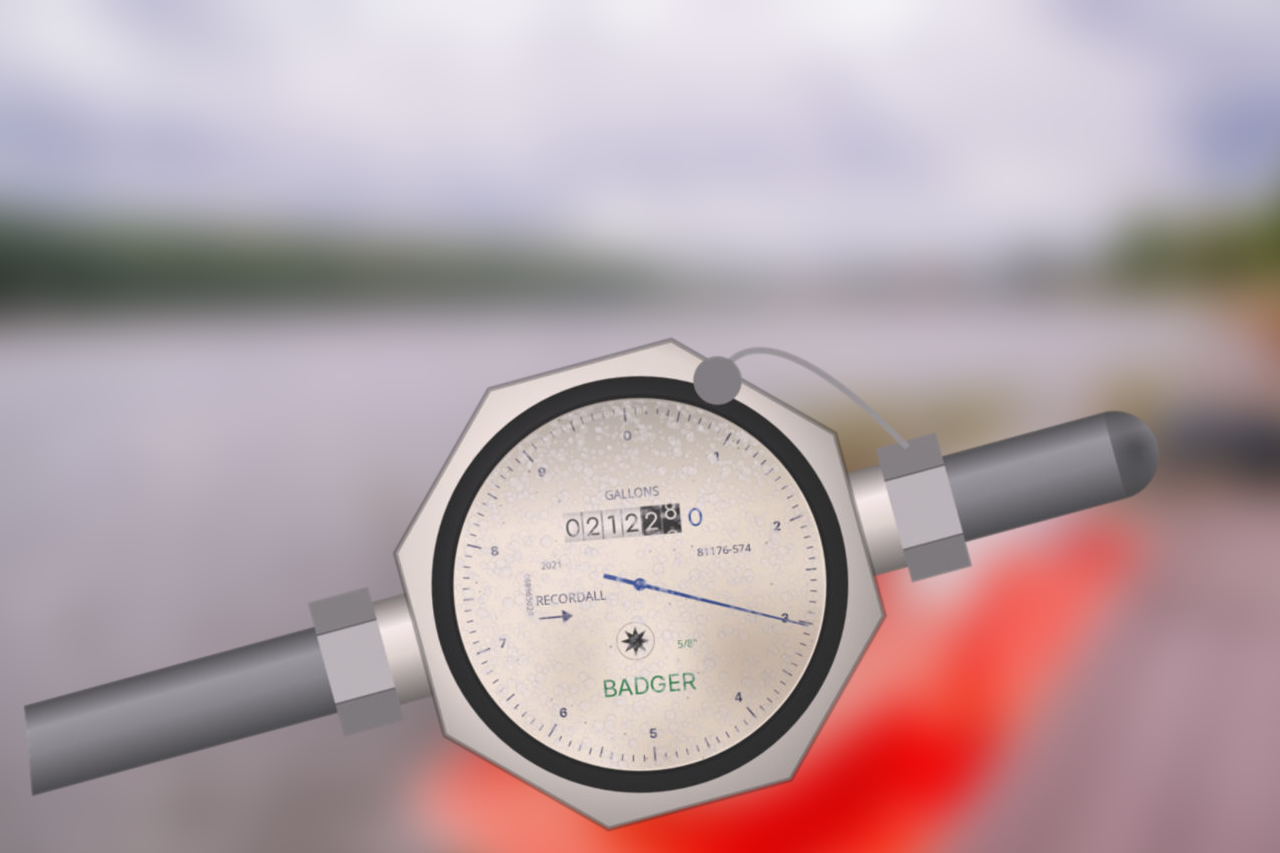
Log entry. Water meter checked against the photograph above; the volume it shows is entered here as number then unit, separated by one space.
212283.0 gal
